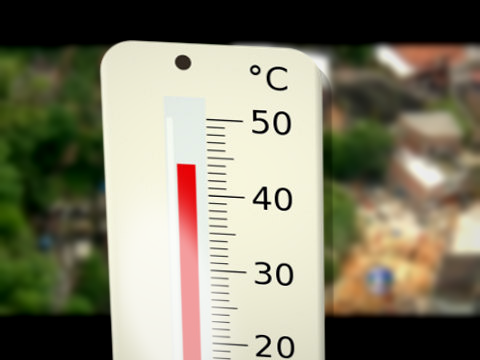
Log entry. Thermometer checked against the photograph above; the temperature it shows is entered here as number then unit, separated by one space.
44 °C
